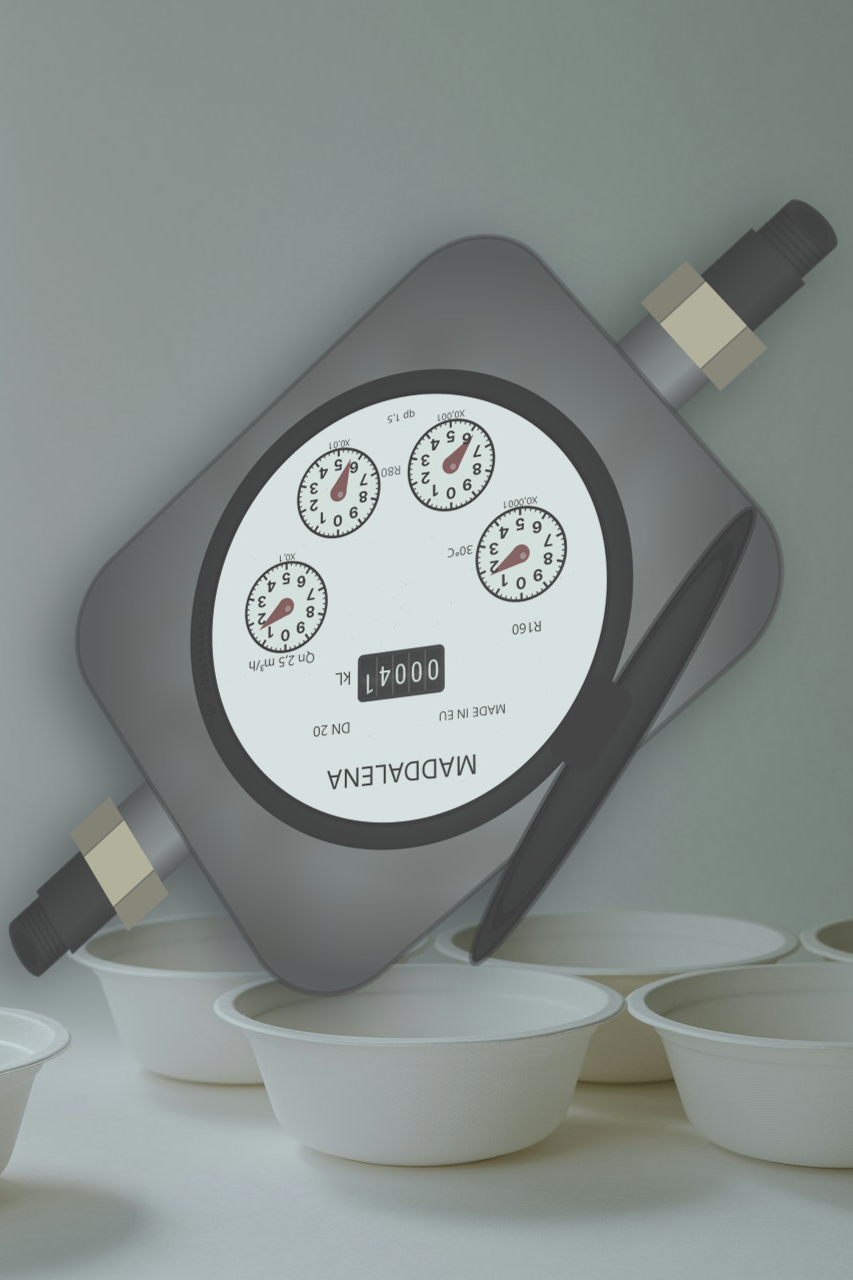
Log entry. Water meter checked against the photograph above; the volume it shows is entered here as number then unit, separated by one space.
41.1561 kL
